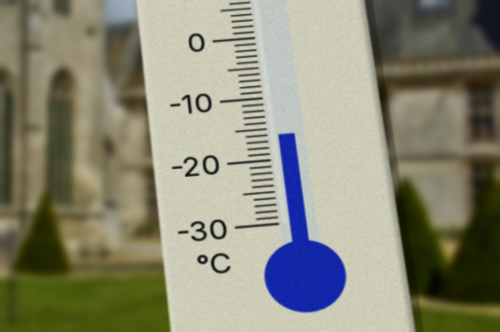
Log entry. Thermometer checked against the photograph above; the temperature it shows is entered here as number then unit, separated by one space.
-16 °C
